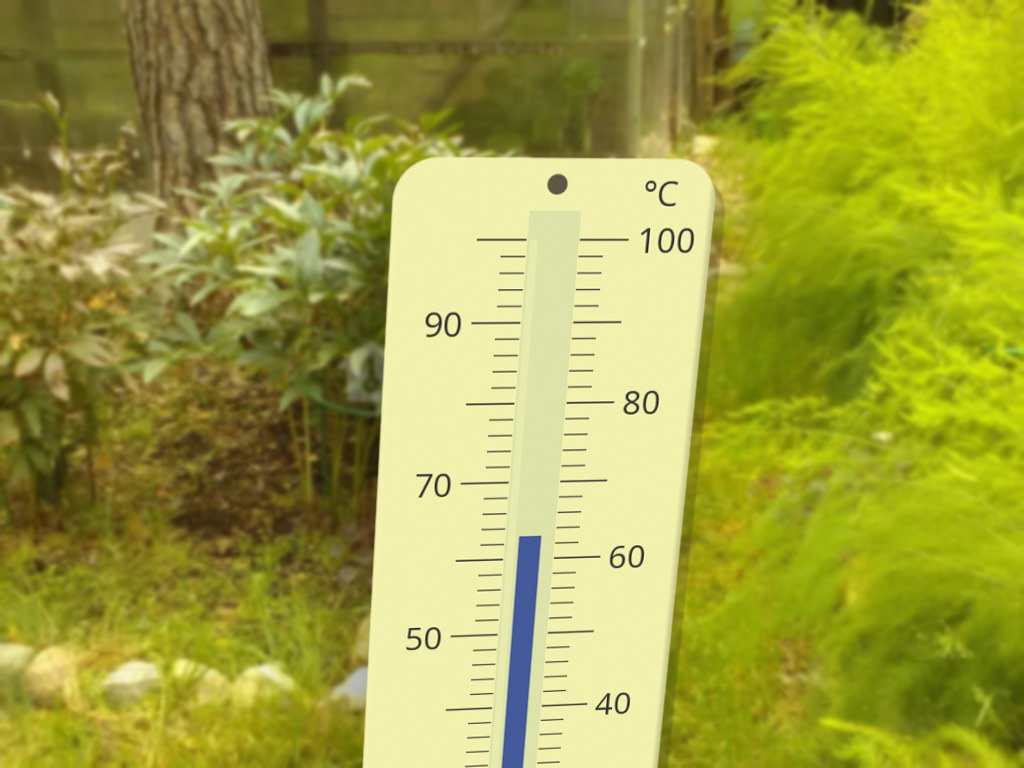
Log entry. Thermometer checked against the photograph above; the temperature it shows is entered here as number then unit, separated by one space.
63 °C
